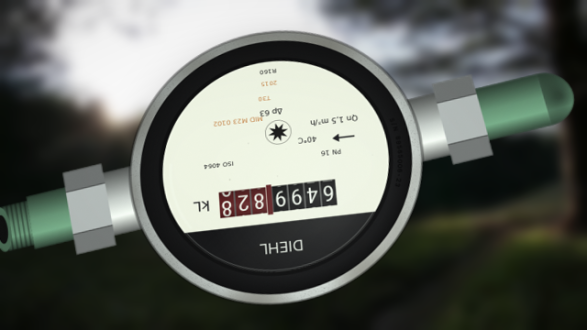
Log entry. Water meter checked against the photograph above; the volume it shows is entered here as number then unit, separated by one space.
6499.828 kL
